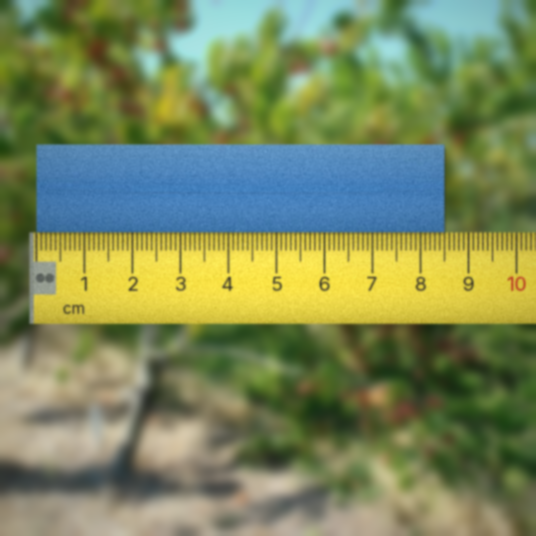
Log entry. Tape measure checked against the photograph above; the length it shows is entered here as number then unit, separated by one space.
8.5 cm
